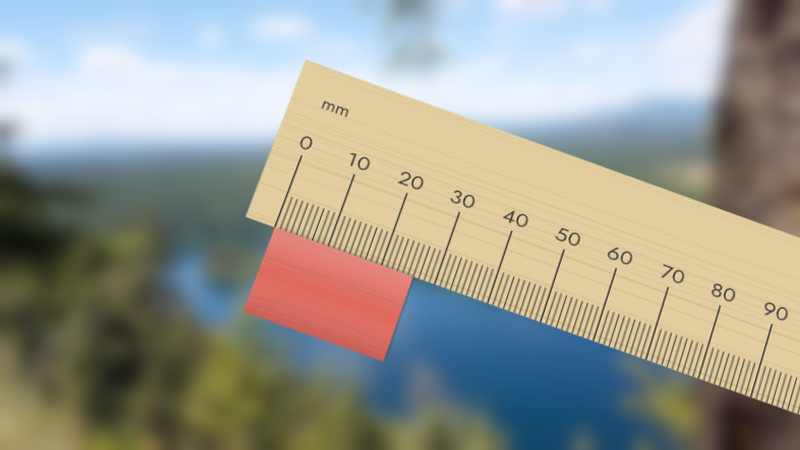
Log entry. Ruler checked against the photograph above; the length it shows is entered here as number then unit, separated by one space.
26 mm
